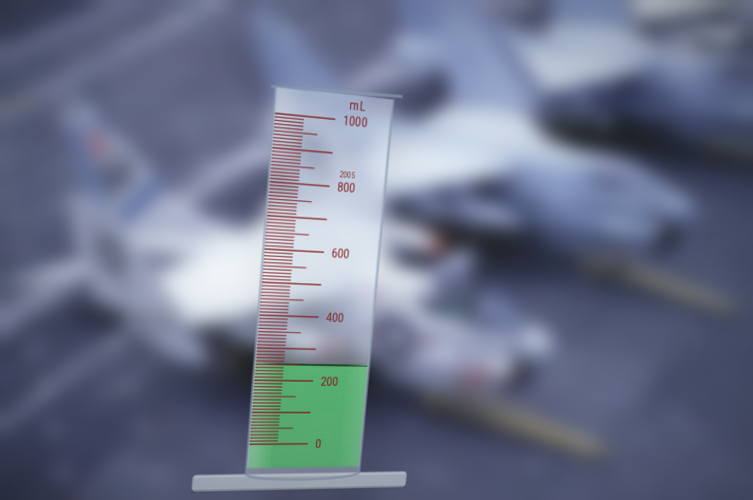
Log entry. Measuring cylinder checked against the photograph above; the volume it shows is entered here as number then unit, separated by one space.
250 mL
